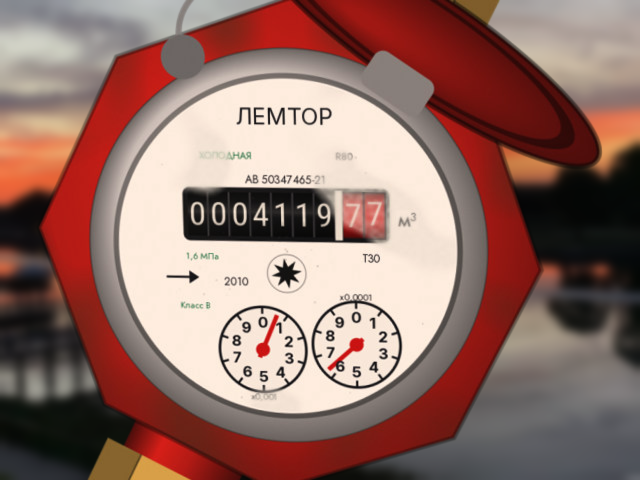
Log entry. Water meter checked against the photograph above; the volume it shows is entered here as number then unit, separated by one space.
4119.7706 m³
